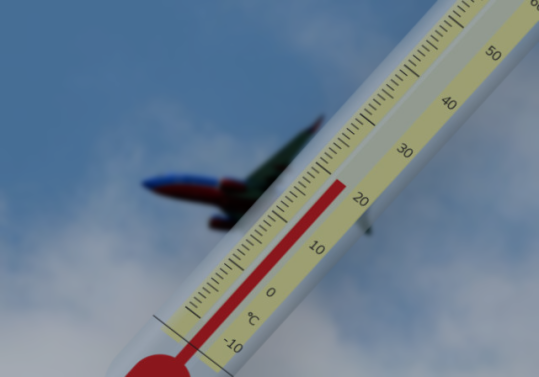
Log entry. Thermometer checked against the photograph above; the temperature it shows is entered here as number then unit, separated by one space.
20 °C
